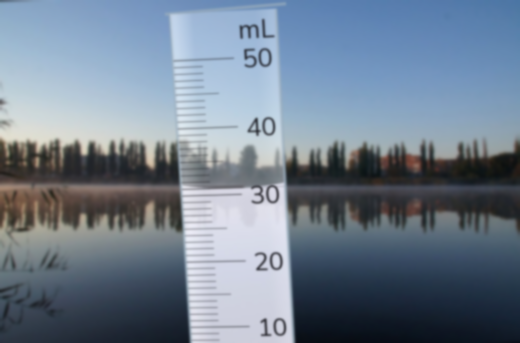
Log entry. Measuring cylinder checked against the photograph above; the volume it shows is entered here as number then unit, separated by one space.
31 mL
